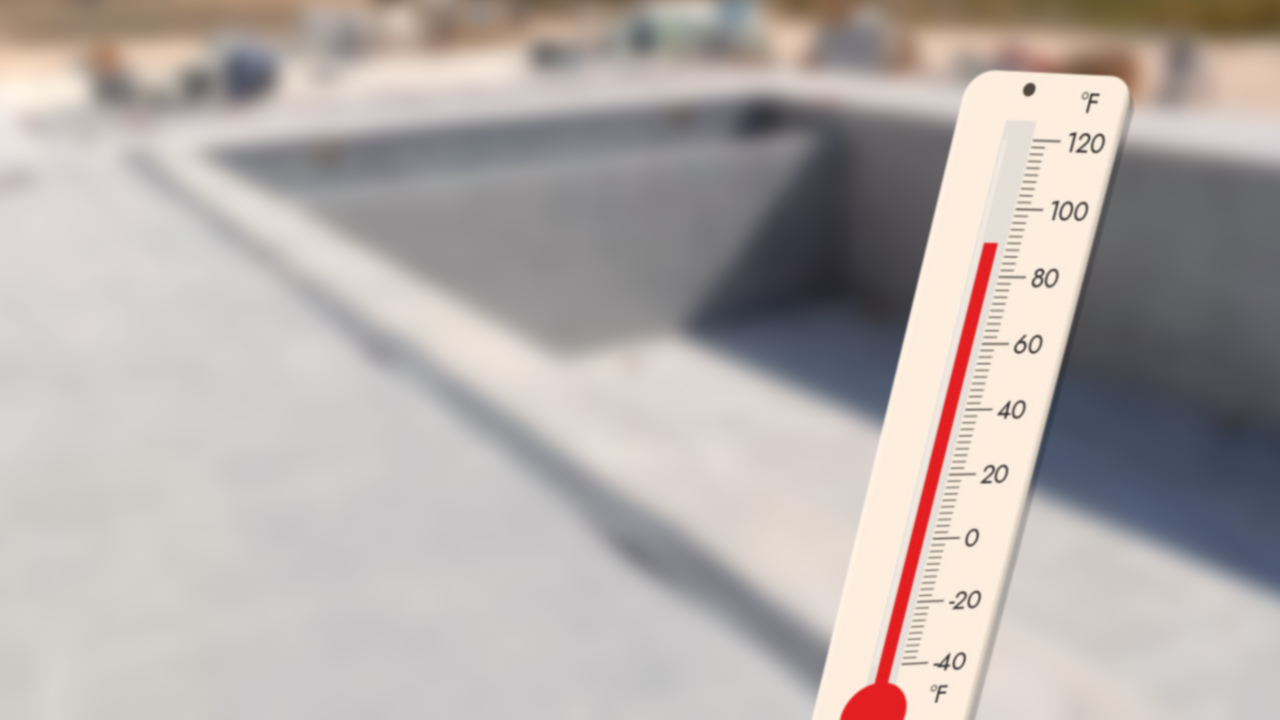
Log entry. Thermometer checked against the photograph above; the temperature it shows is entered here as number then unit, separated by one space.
90 °F
